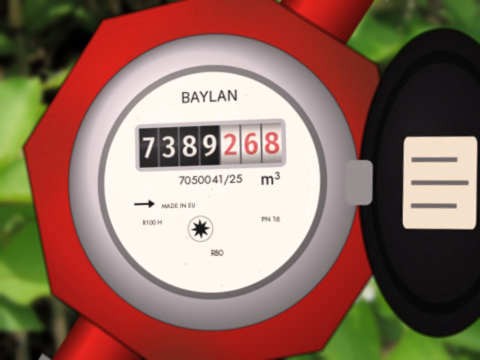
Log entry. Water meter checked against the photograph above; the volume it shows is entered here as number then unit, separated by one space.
7389.268 m³
